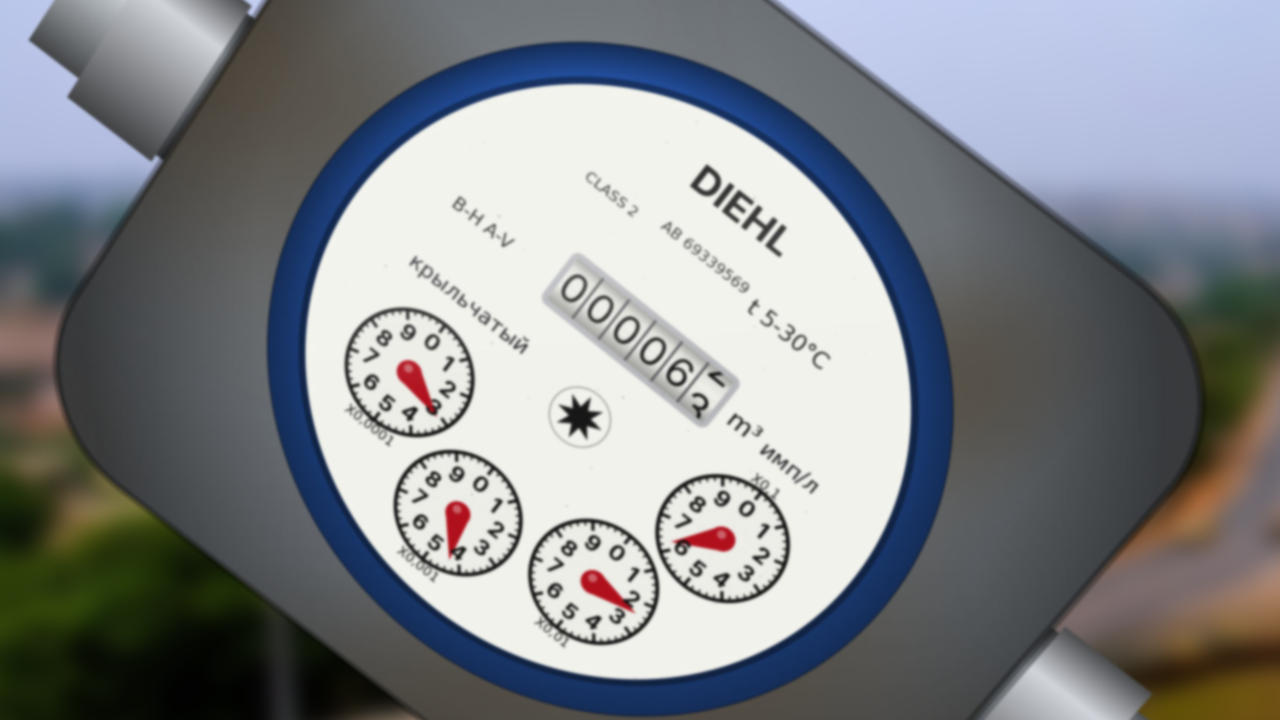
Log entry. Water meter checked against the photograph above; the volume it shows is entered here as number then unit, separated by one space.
62.6243 m³
